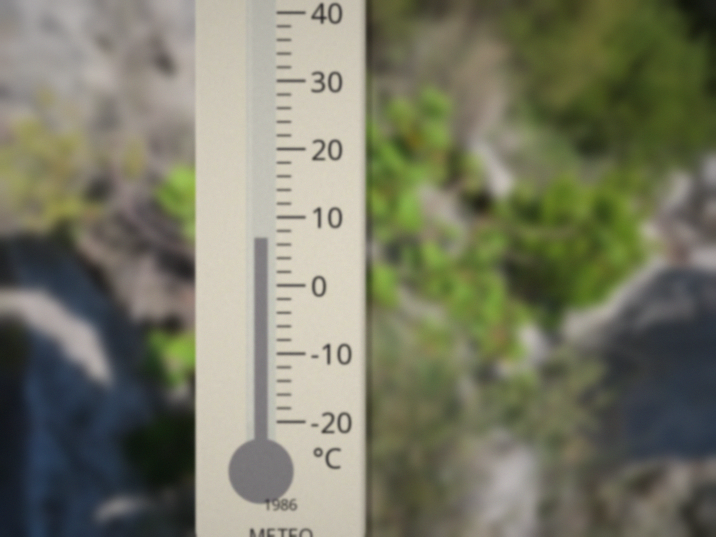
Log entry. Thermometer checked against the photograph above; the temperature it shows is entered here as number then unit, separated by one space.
7 °C
